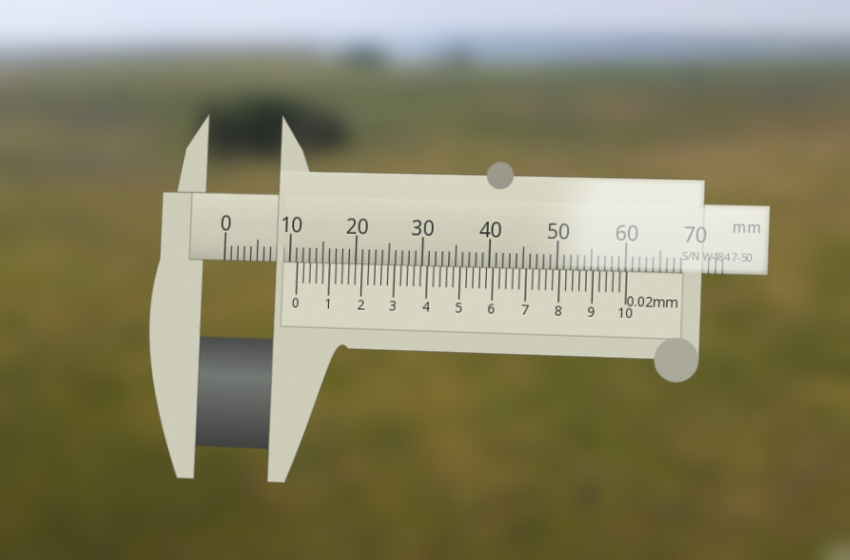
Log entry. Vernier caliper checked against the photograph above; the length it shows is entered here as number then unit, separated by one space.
11.2 mm
